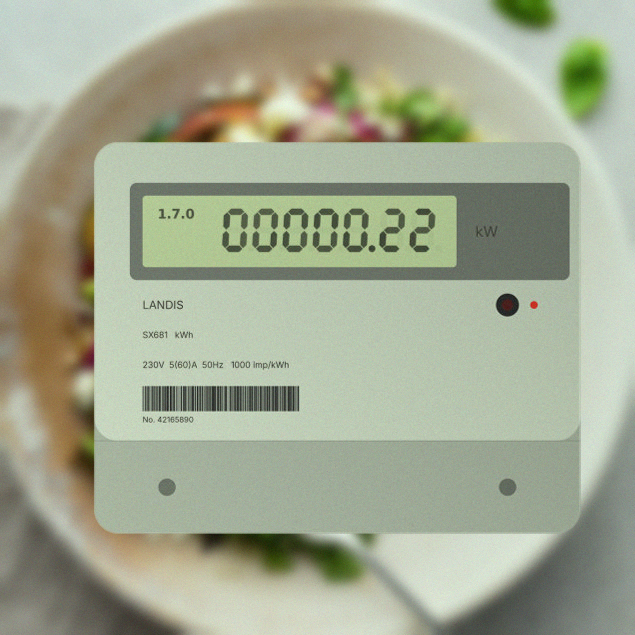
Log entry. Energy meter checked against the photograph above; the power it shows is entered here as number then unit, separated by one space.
0.22 kW
